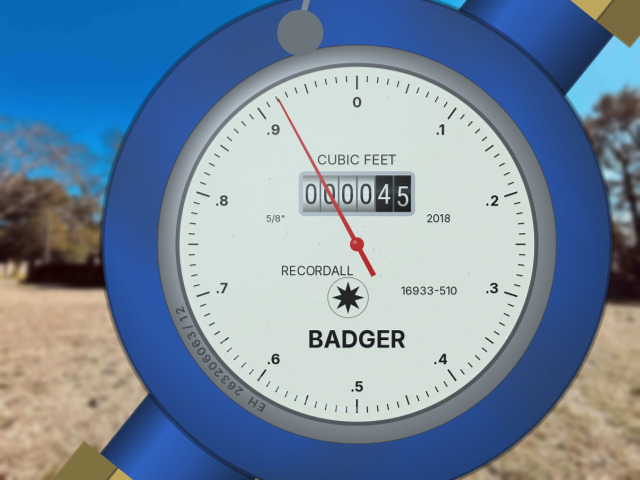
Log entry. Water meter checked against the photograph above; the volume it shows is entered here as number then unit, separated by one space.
44.92 ft³
